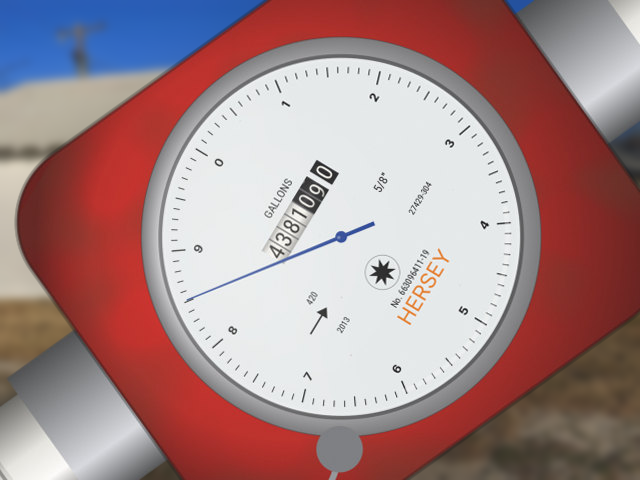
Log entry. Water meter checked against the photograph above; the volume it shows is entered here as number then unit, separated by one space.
4381088.5 gal
